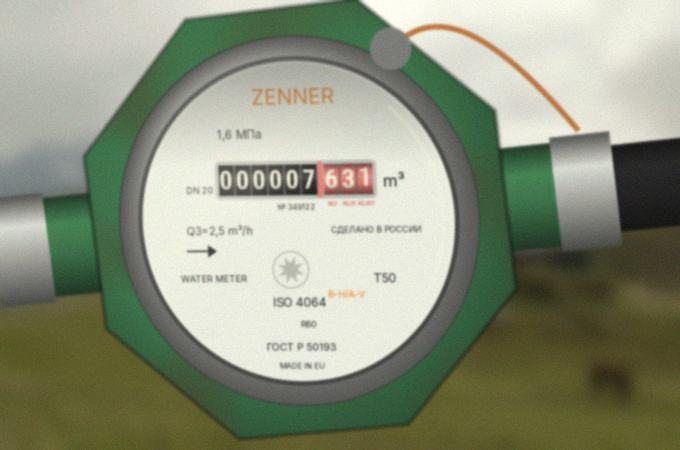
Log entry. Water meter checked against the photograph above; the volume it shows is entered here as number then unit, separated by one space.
7.631 m³
